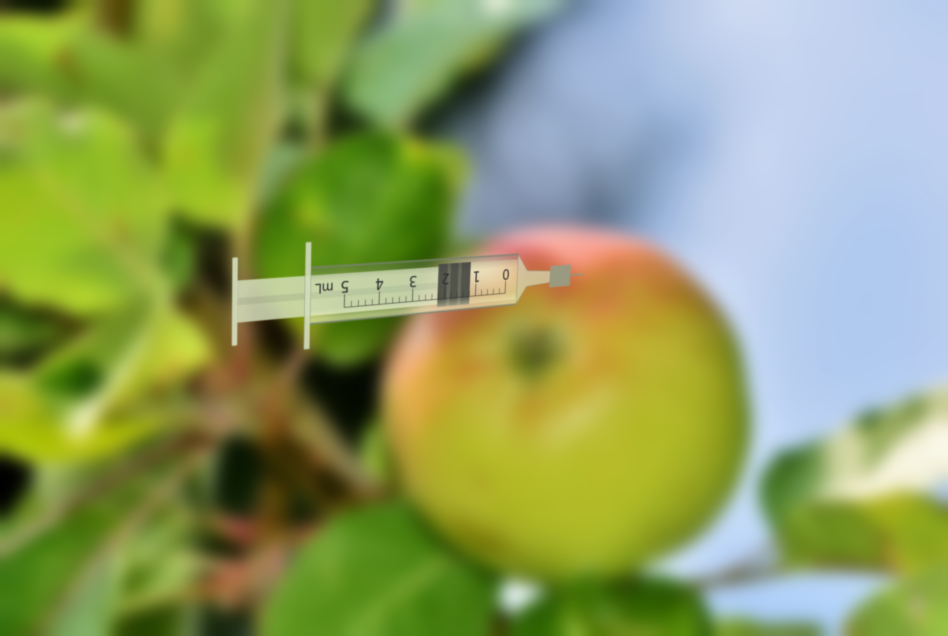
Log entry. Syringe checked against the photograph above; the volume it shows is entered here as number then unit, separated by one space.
1.2 mL
